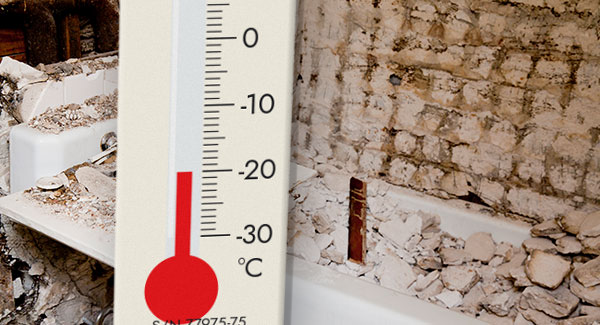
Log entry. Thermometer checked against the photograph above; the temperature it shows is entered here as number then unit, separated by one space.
-20 °C
